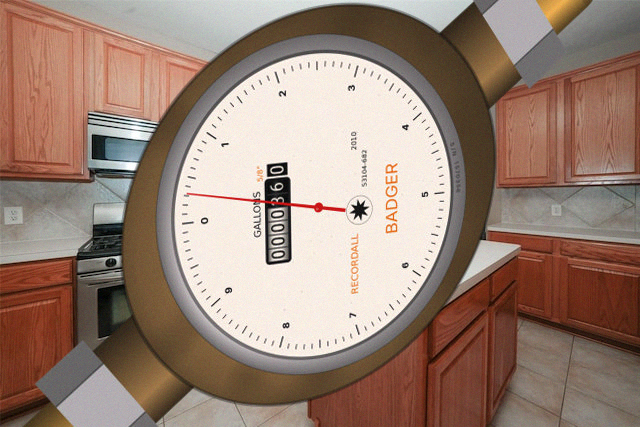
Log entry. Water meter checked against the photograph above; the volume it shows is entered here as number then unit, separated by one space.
360.3 gal
